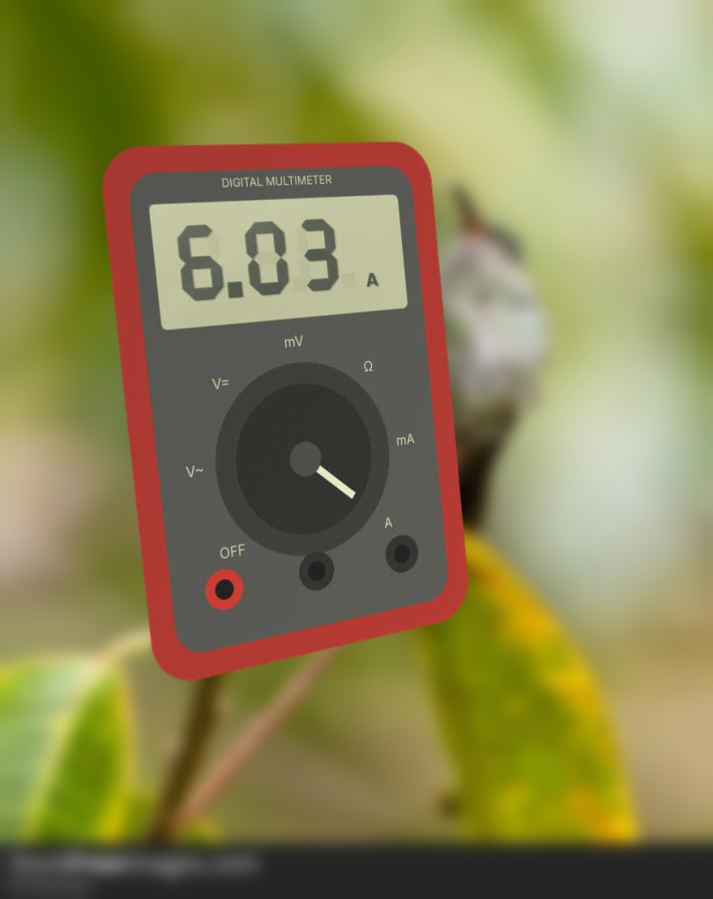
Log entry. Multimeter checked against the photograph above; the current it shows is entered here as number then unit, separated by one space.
6.03 A
